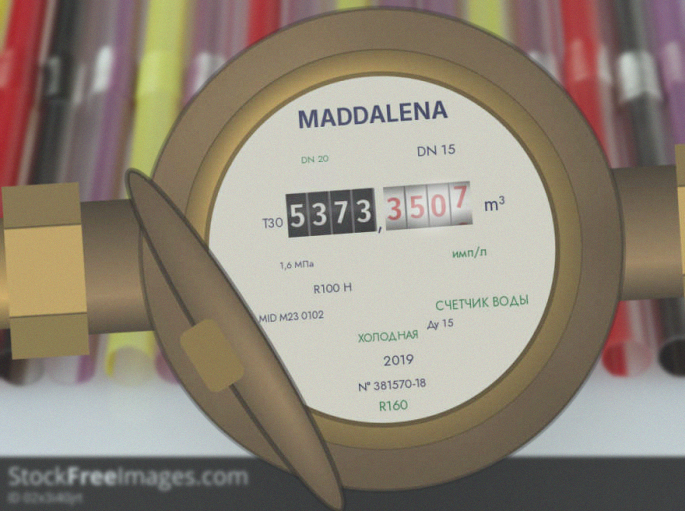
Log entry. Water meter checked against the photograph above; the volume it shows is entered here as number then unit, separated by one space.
5373.3507 m³
